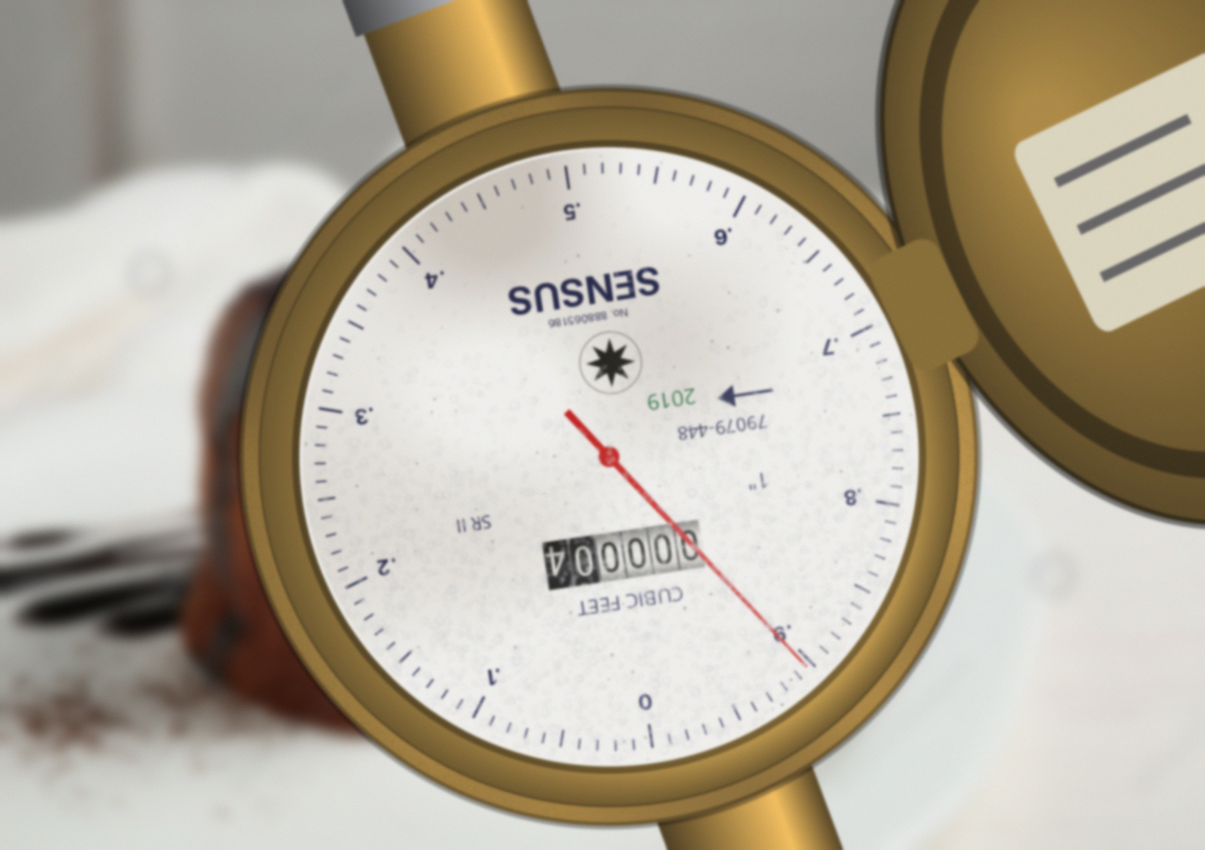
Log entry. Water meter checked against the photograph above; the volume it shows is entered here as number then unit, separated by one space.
3.90 ft³
